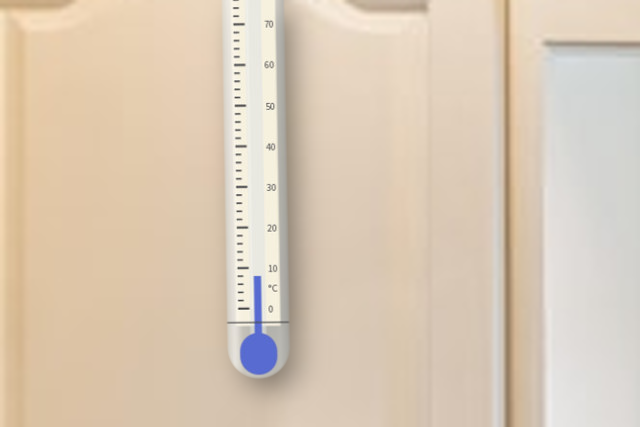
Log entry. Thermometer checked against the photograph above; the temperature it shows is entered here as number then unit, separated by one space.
8 °C
